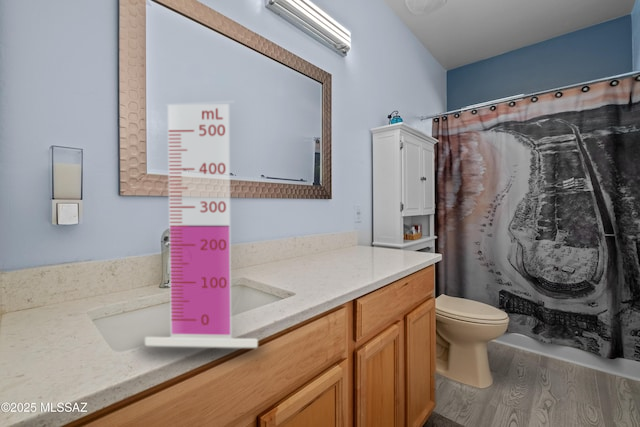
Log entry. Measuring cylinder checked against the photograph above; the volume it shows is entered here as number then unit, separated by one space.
250 mL
